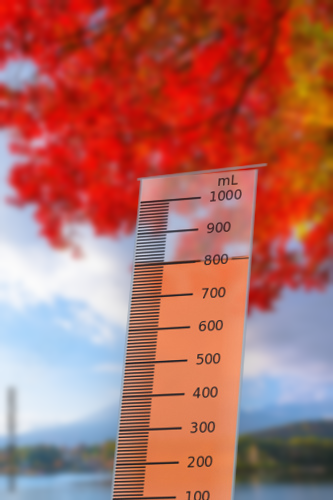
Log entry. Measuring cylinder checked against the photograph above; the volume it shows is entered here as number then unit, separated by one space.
800 mL
